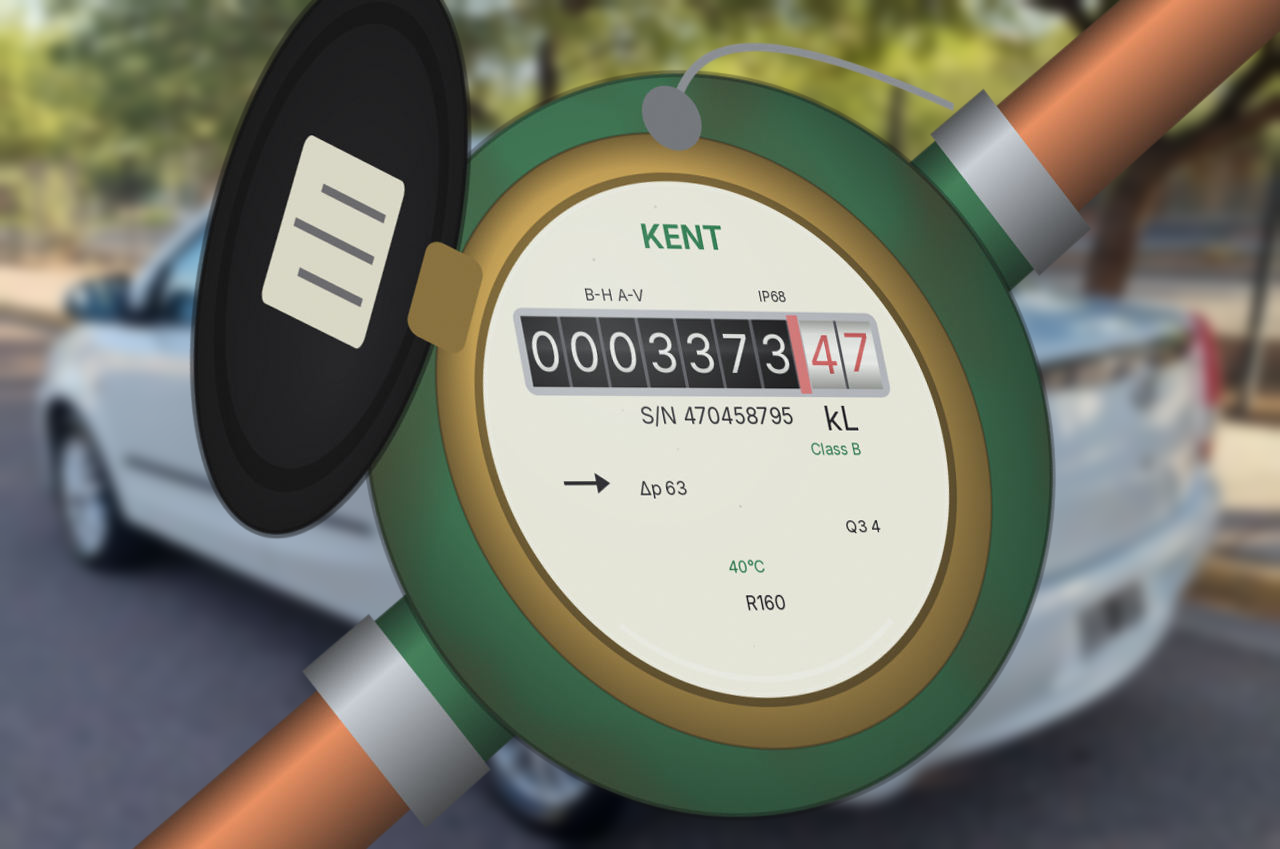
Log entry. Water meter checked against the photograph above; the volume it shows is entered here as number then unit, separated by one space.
3373.47 kL
